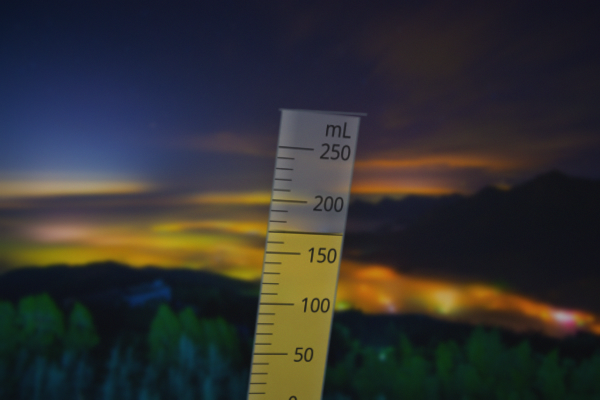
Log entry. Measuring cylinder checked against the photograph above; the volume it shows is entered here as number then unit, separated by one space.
170 mL
